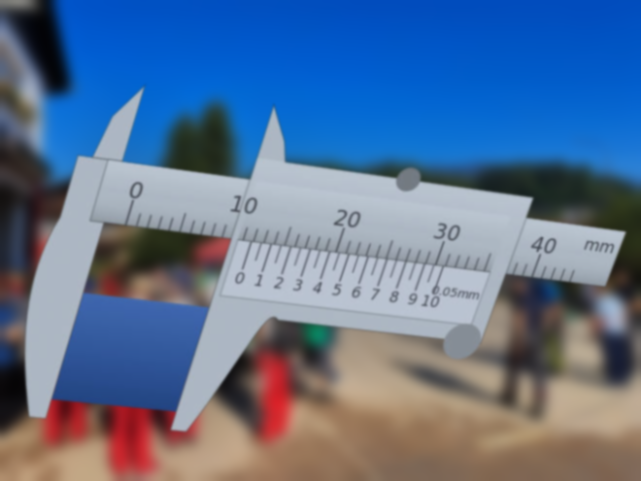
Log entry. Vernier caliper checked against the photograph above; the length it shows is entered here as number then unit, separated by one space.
11.8 mm
